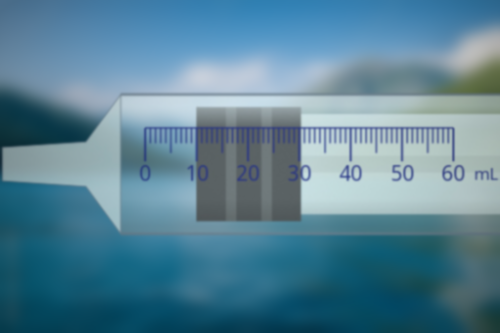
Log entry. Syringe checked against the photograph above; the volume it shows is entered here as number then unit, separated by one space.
10 mL
